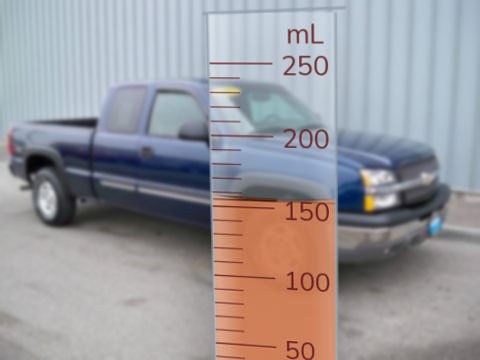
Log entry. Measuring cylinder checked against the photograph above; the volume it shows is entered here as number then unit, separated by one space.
155 mL
